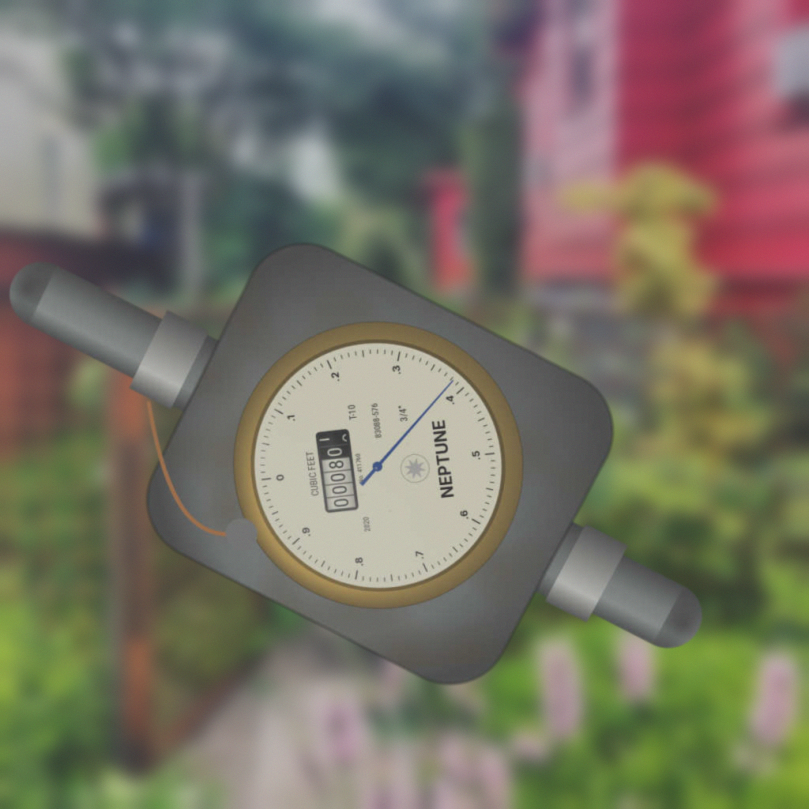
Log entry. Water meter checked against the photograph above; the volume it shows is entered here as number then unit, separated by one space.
801.38 ft³
